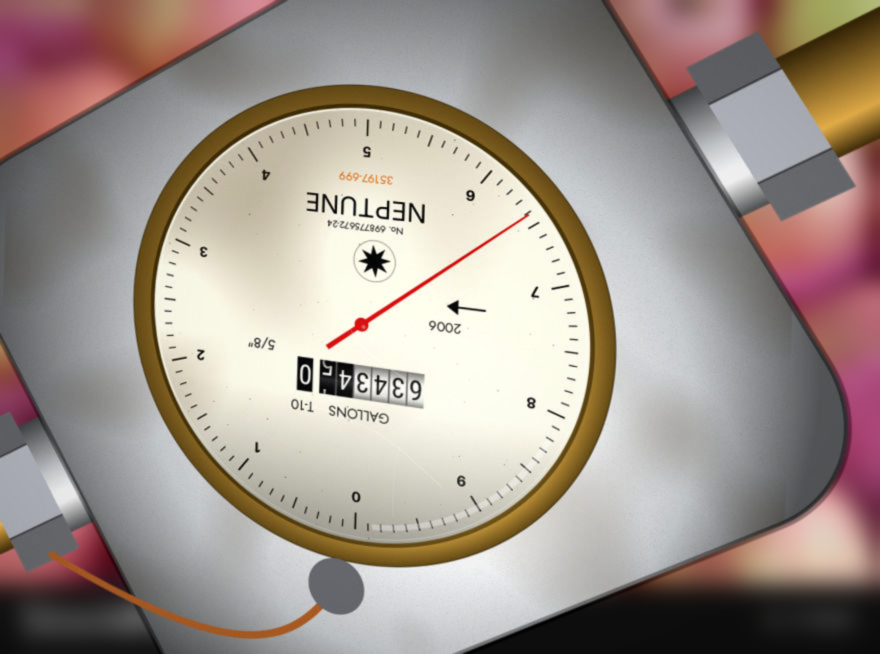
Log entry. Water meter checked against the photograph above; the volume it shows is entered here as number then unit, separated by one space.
6343446.4 gal
